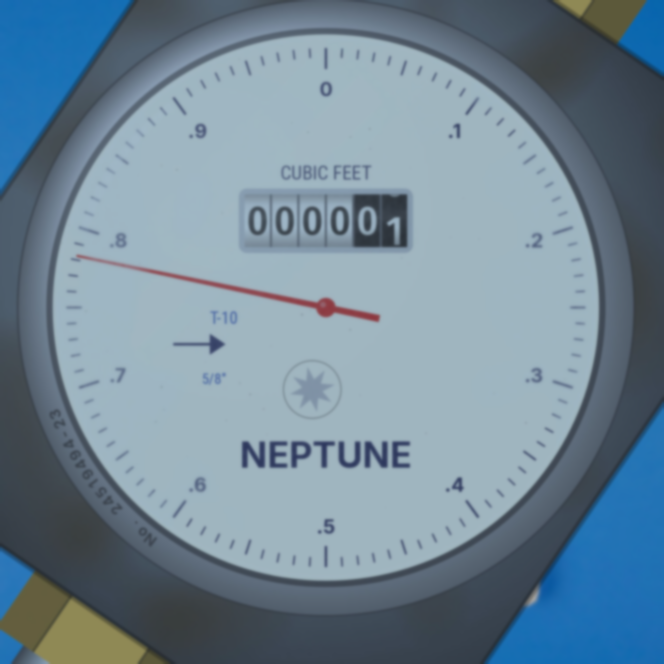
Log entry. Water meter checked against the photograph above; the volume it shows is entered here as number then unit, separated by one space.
0.78 ft³
